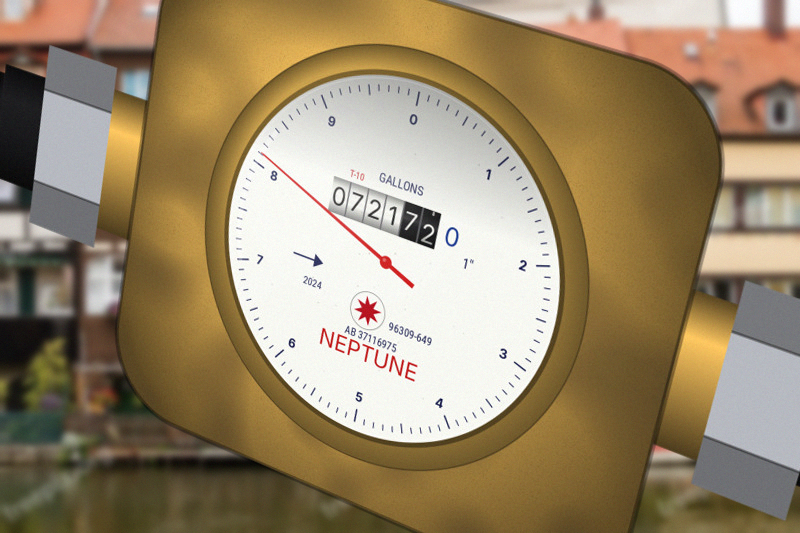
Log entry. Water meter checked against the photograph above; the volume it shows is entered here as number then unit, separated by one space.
721718.1 gal
